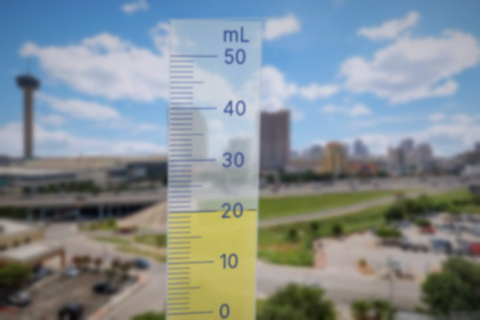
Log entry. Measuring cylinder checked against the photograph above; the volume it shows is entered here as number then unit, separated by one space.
20 mL
